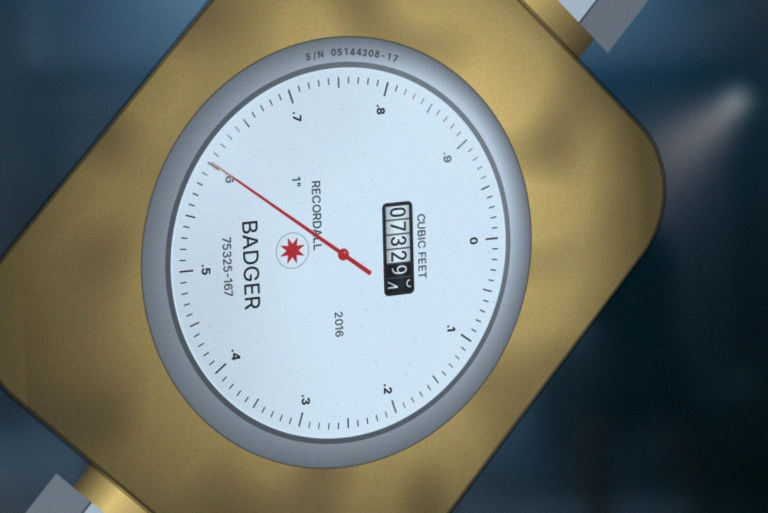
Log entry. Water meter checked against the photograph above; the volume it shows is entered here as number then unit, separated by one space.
73293.60 ft³
